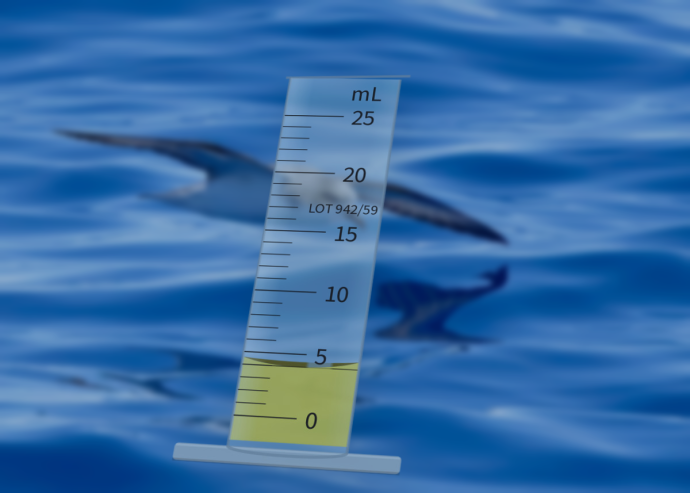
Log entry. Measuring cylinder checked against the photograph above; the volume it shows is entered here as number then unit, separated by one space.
4 mL
